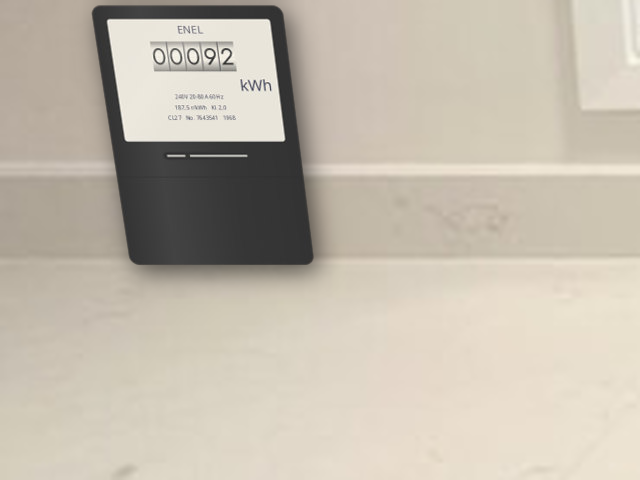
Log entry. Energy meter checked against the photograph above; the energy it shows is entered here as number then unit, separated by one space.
92 kWh
